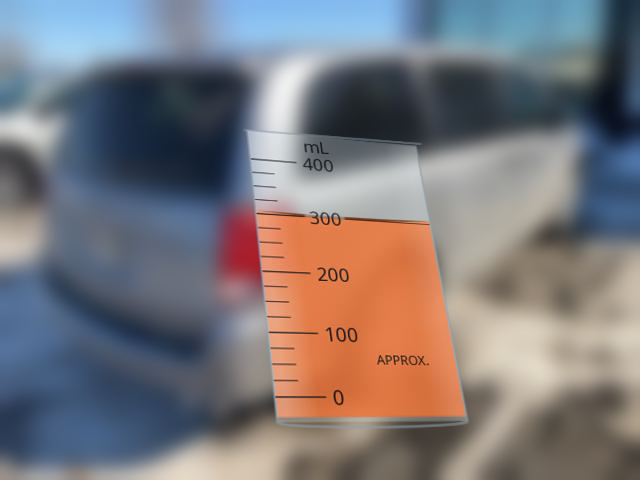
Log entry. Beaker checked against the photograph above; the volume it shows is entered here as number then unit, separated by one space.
300 mL
